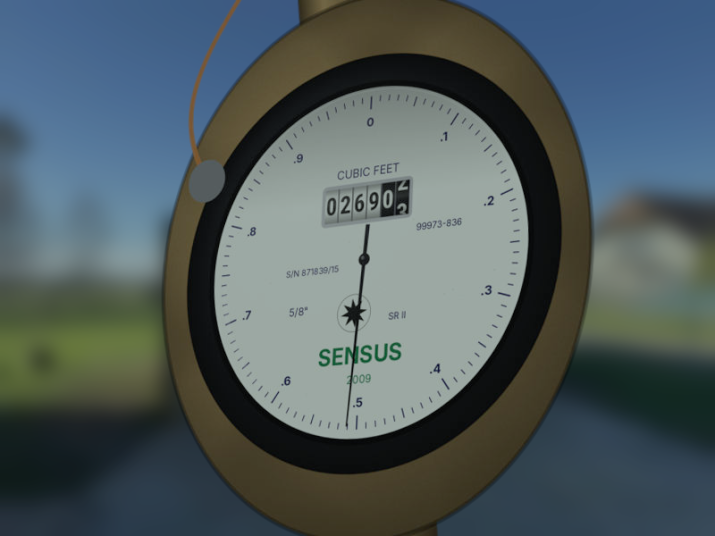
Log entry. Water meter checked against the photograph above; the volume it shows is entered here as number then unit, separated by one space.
26902.51 ft³
